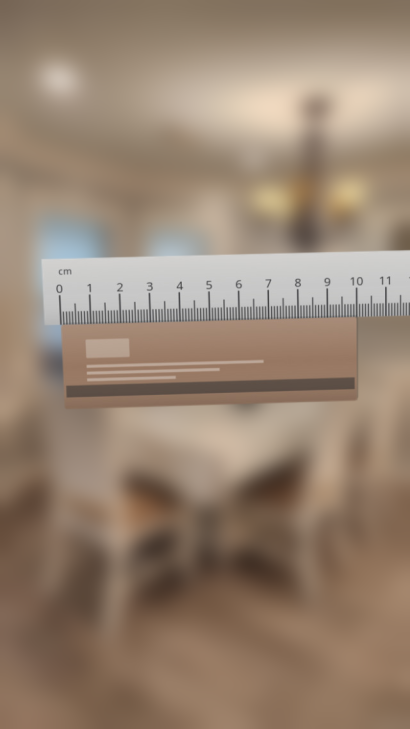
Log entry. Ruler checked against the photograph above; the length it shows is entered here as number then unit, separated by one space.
10 cm
